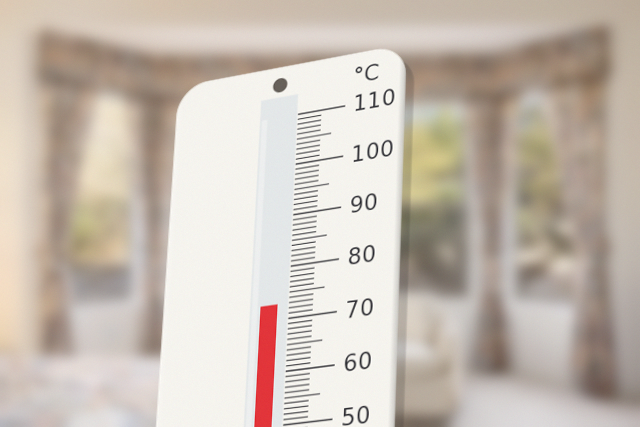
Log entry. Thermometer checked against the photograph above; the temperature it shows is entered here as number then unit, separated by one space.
73 °C
